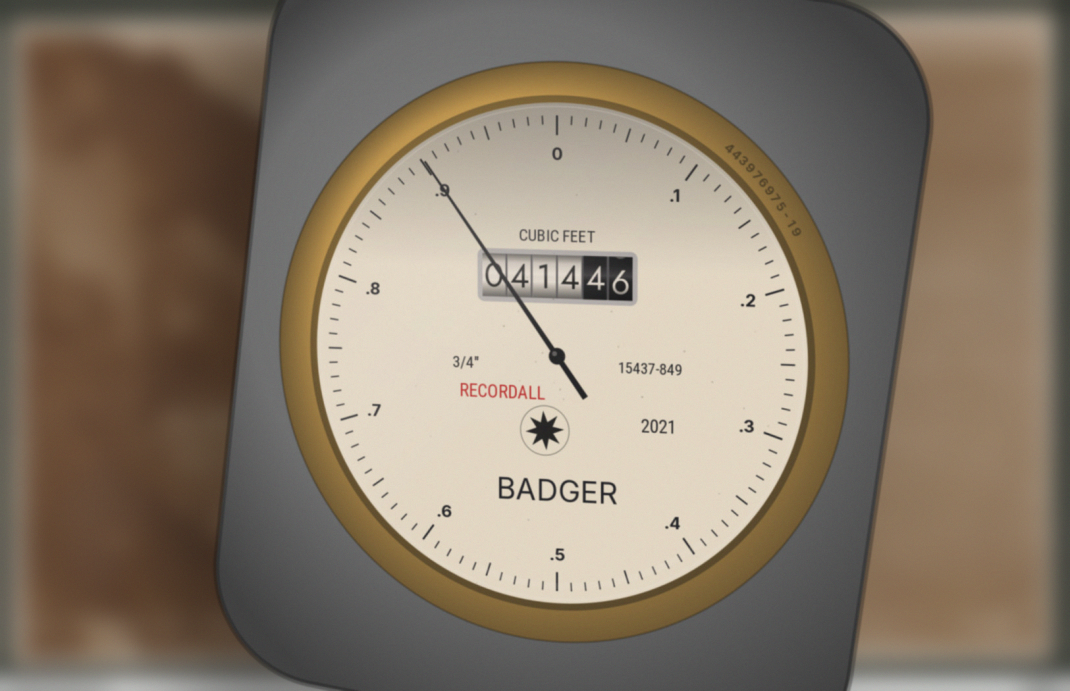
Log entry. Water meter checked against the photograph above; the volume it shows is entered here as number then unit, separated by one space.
41445.90 ft³
